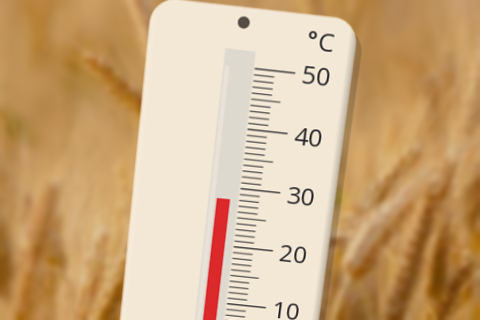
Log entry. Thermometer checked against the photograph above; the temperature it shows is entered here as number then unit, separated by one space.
28 °C
